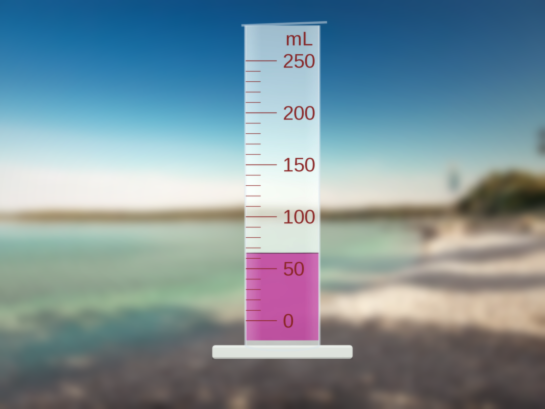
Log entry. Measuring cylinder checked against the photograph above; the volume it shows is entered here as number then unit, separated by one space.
65 mL
